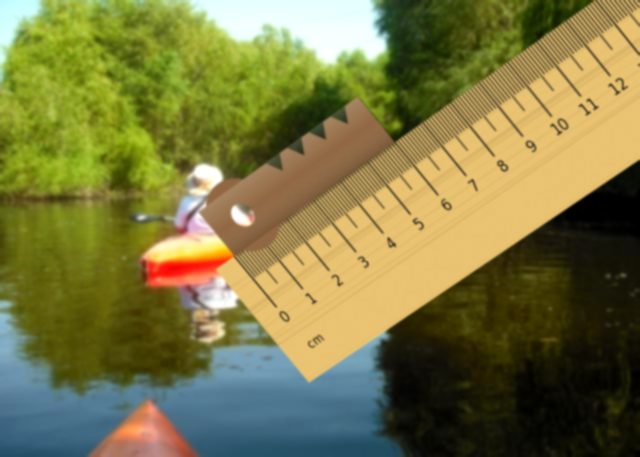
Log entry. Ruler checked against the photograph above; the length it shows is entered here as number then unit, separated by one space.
6 cm
